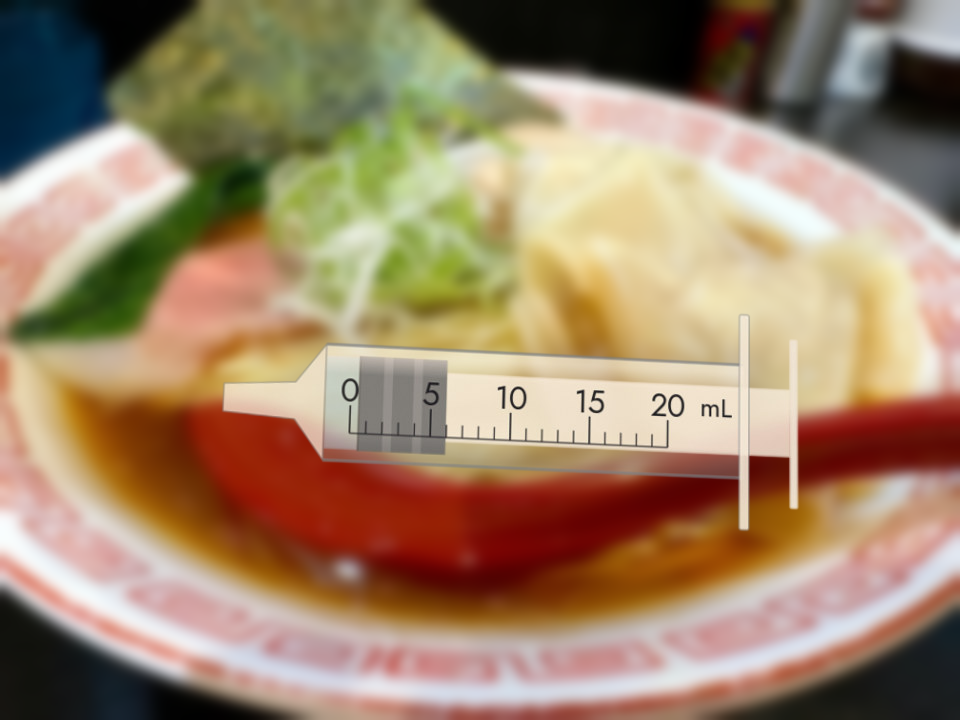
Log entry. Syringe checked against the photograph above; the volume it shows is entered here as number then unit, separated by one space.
0.5 mL
